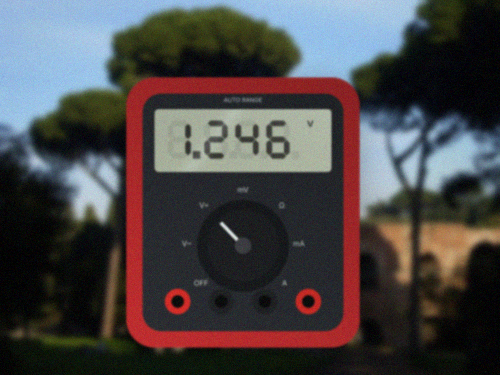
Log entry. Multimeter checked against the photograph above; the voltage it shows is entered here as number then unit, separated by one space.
1.246 V
